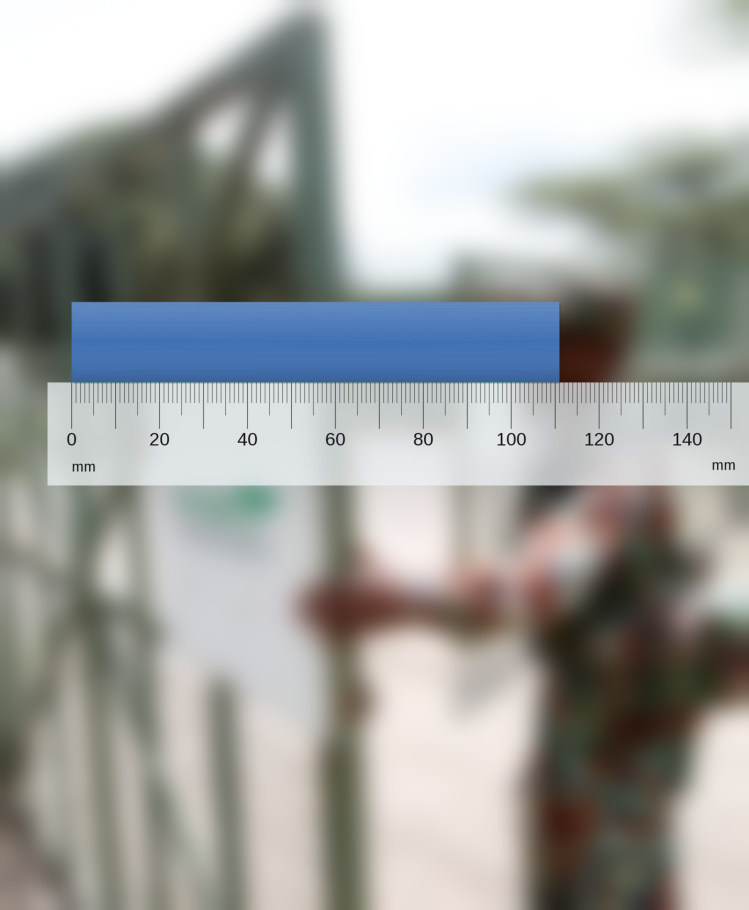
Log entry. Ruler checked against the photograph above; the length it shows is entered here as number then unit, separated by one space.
111 mm
